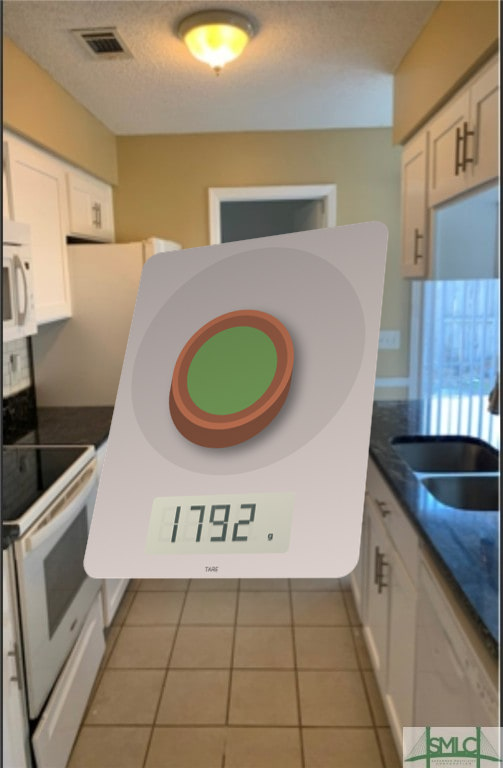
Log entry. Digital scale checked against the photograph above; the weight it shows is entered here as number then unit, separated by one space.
1792 g
